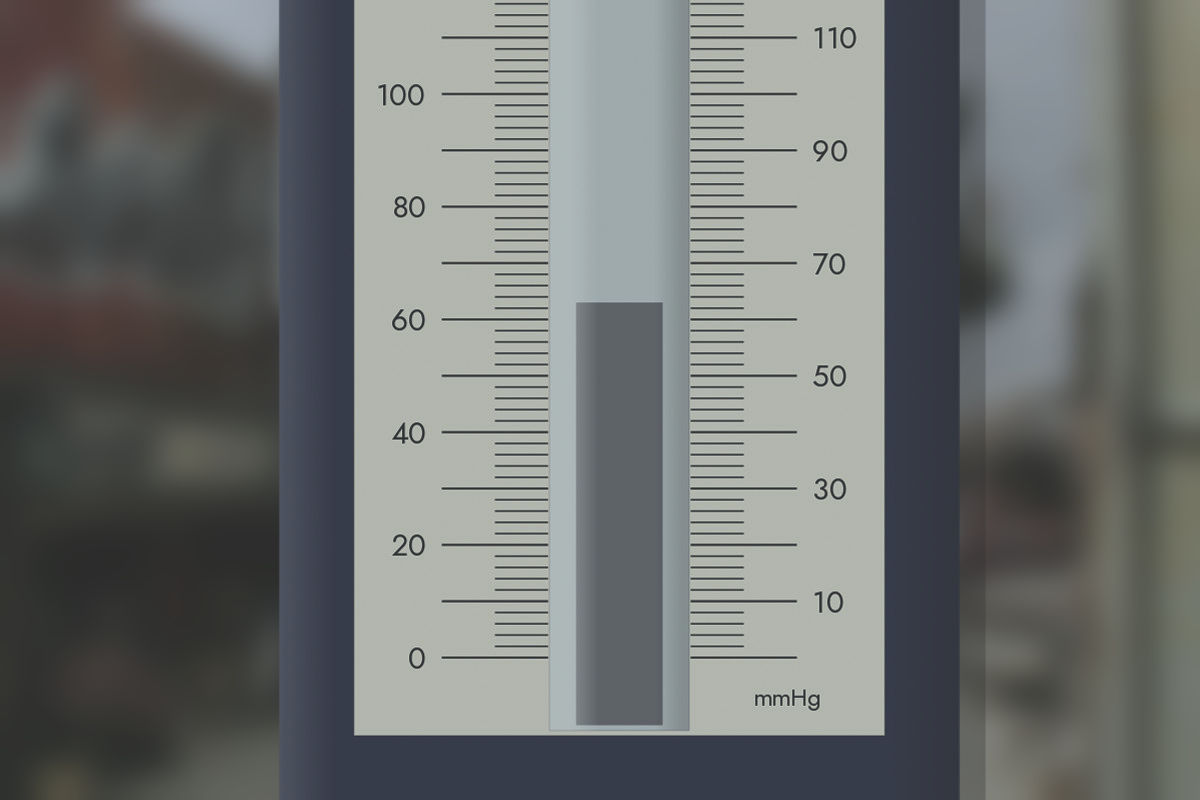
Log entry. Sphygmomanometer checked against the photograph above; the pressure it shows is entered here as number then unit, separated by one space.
63 mmHg
